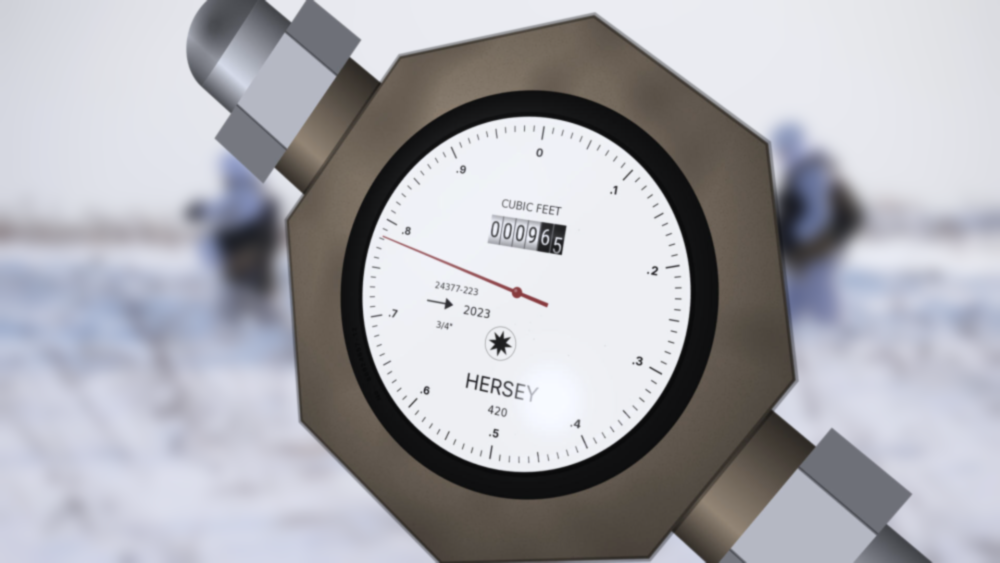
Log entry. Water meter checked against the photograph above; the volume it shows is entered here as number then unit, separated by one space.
964.78 ft³
